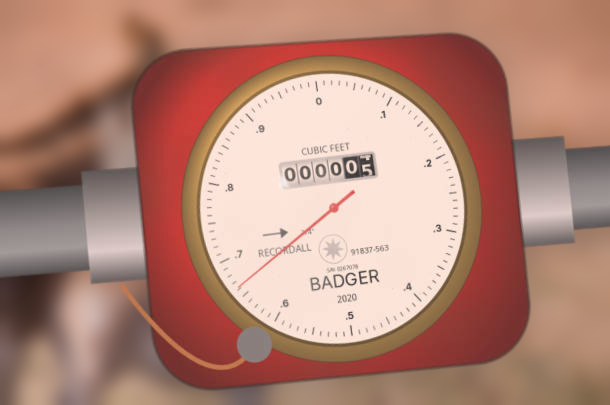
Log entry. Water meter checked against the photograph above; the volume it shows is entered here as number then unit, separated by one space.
4.66 ft³
